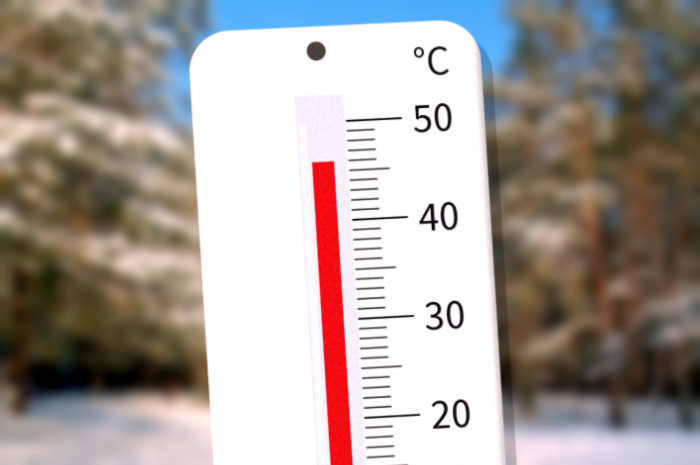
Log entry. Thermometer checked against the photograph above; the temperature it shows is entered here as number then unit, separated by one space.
46 °C
